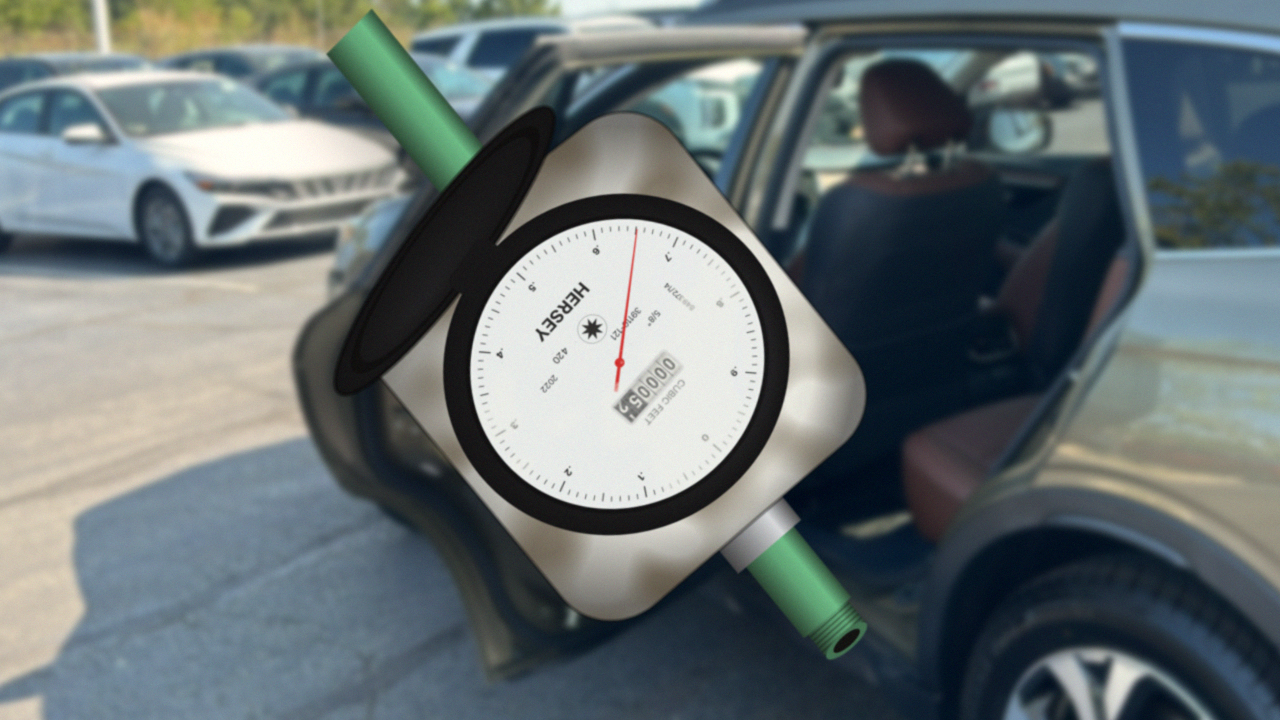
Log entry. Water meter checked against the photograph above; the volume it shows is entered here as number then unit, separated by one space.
51.65 ft³
